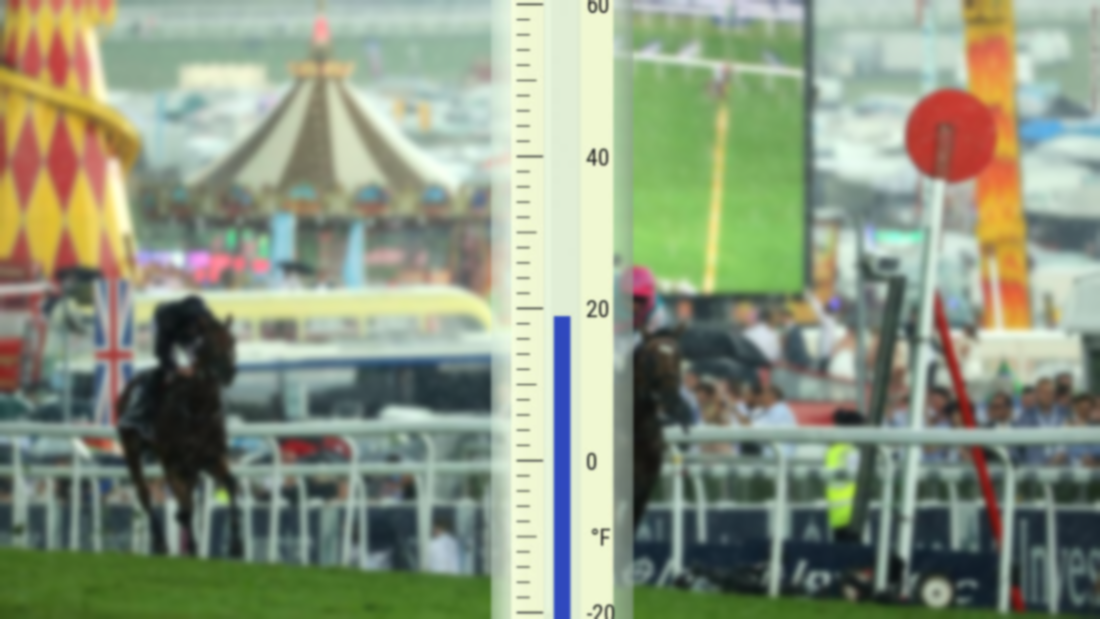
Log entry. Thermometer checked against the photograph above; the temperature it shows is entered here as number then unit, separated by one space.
19 °F
